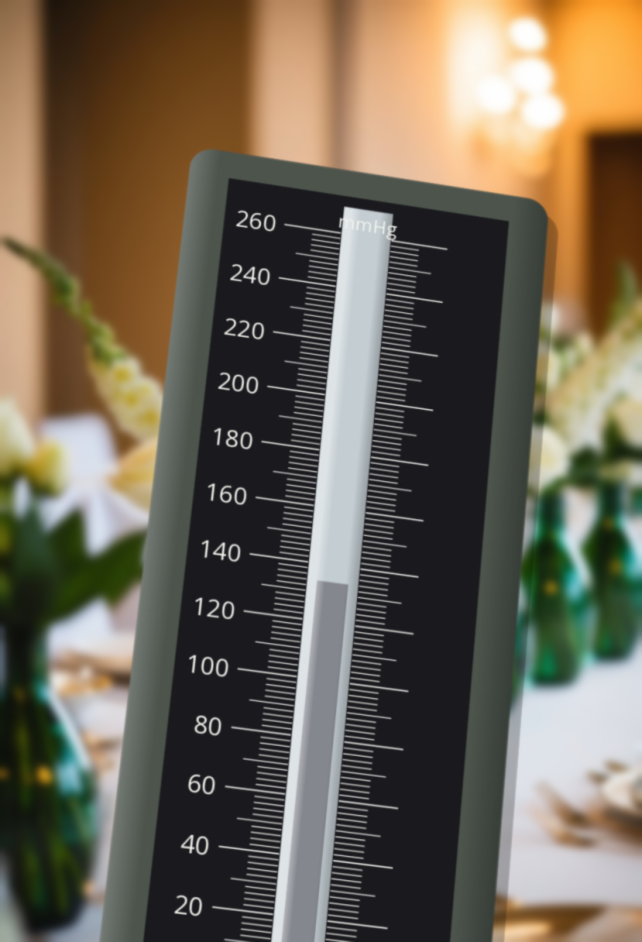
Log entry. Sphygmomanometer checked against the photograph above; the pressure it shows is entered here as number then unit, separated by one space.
134 mmHg
